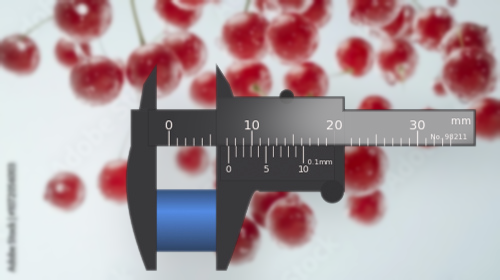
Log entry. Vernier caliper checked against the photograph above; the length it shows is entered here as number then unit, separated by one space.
7.2 mm
